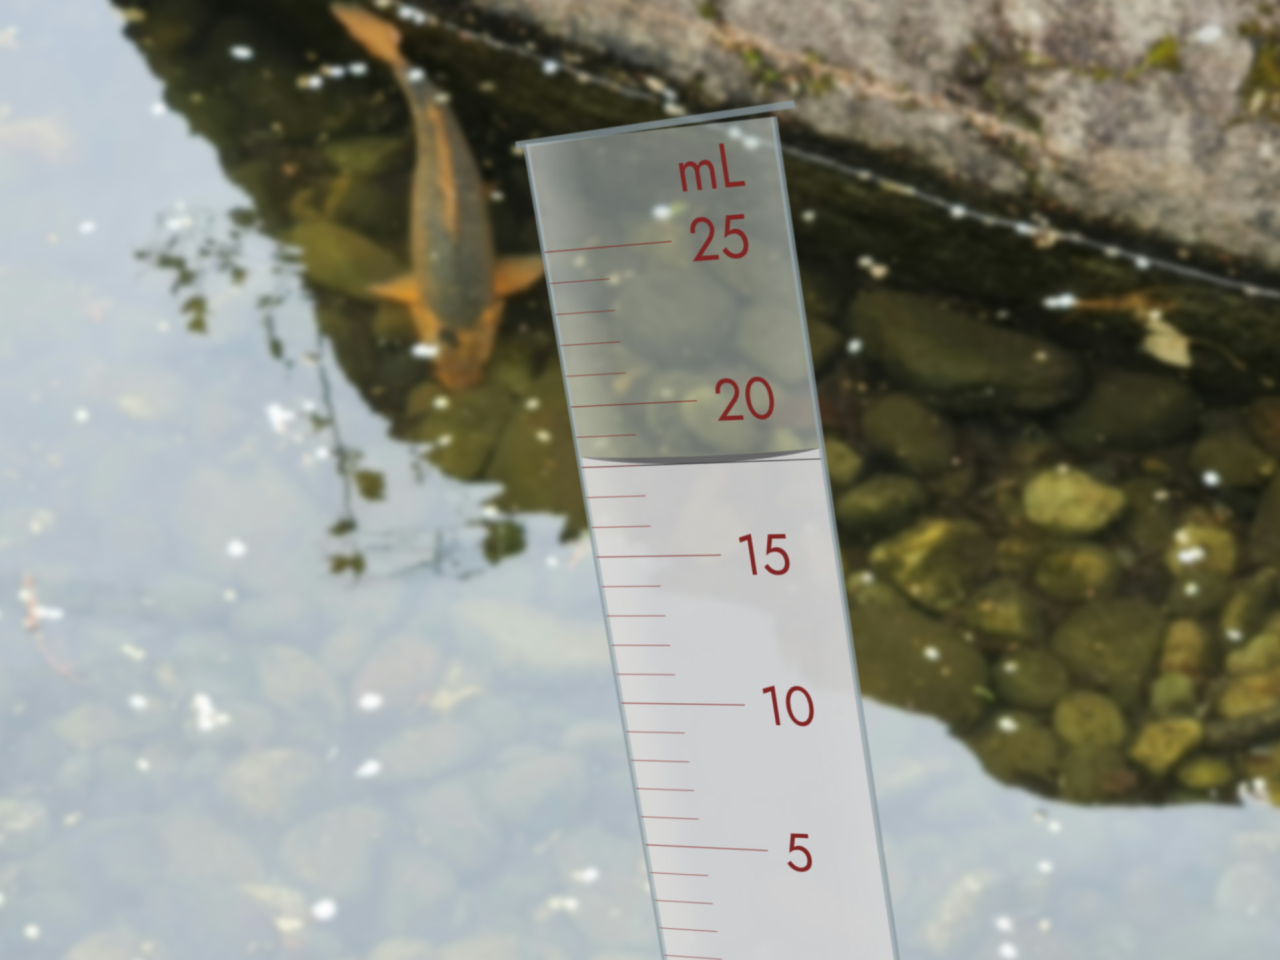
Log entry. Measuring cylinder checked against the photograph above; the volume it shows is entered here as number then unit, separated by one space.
18 mL
